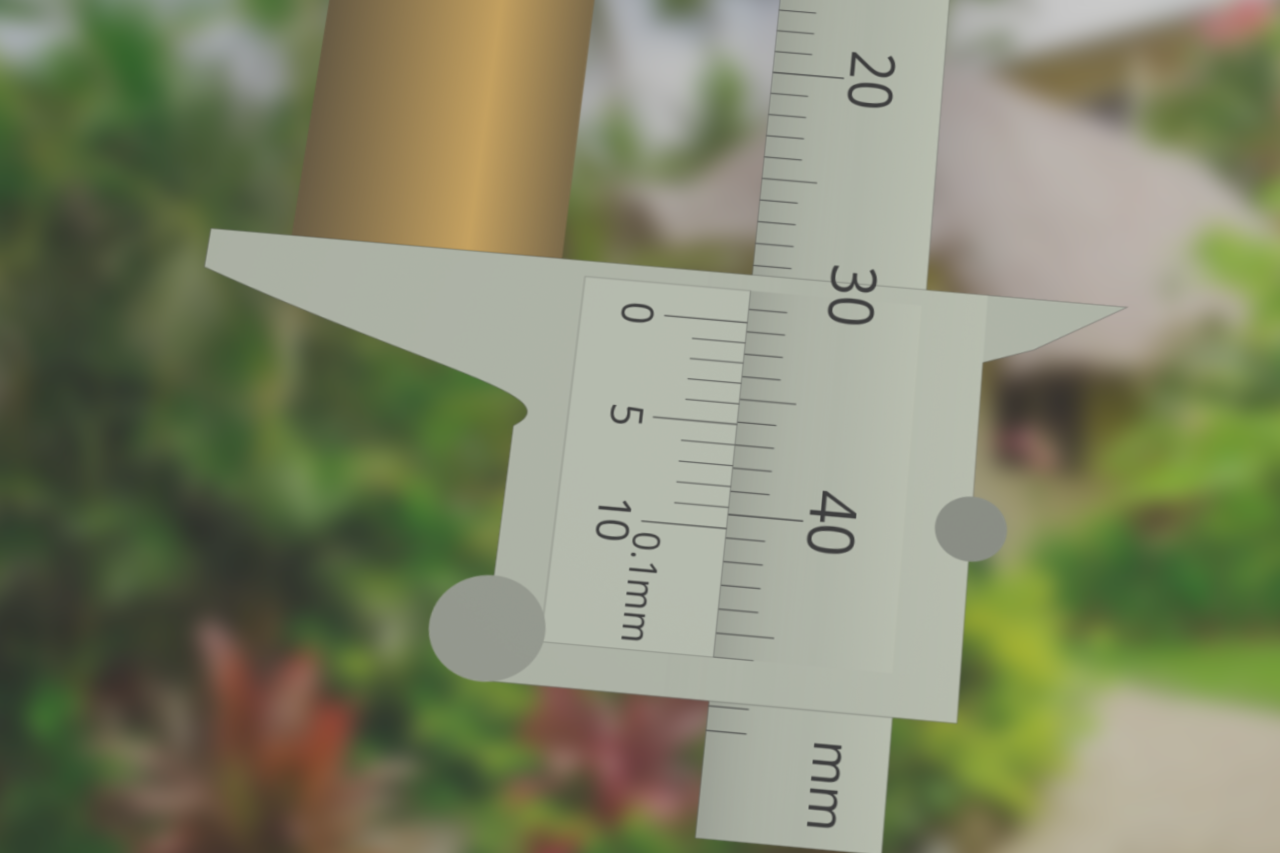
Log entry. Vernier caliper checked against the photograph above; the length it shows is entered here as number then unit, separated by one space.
31.6 mm
